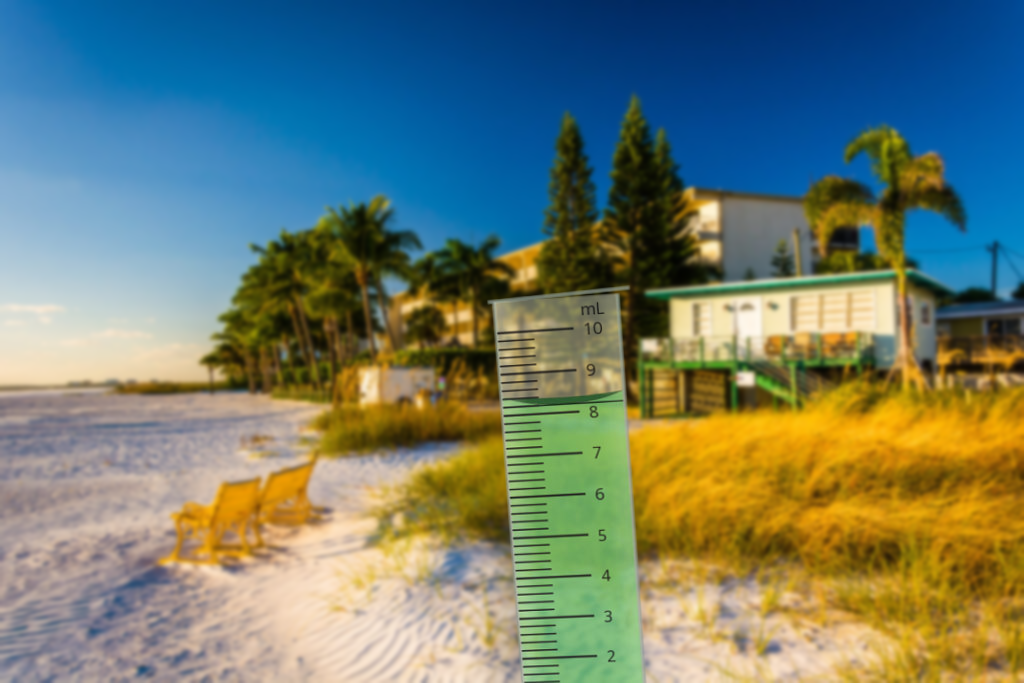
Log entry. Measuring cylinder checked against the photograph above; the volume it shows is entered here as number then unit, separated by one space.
8.2 mL
